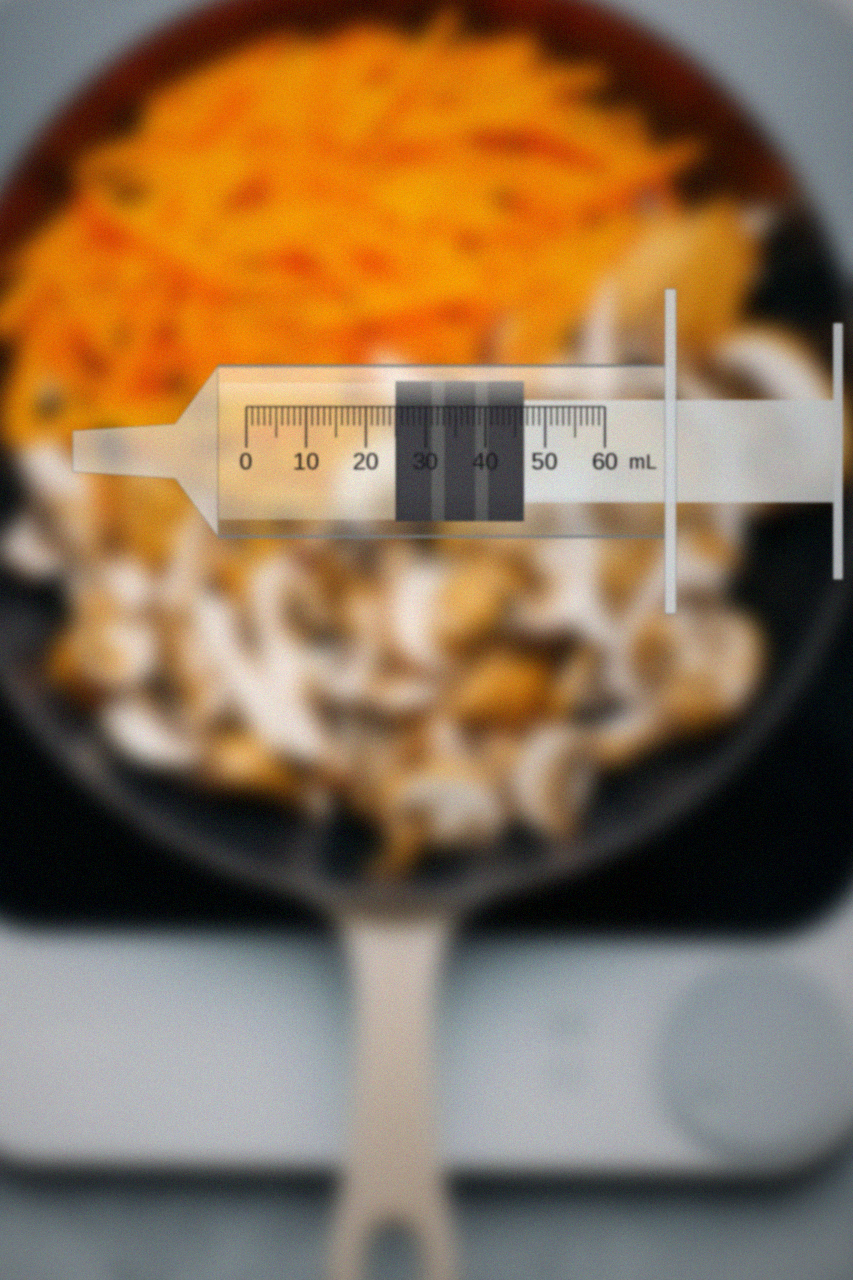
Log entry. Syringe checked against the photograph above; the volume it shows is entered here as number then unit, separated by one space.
25 mL
